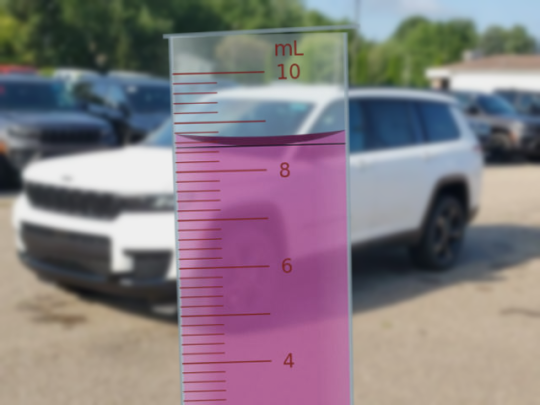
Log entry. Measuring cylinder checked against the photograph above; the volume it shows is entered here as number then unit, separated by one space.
8.5 mL
